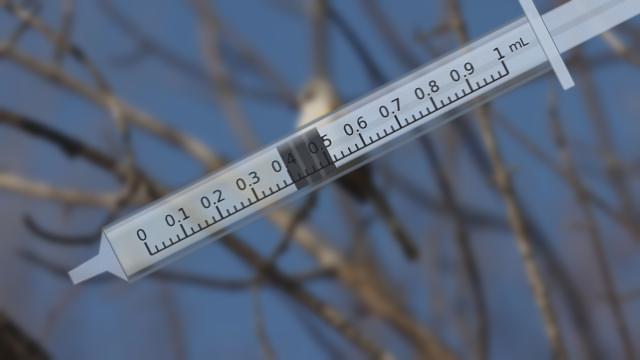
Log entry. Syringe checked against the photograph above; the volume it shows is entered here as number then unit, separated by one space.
0.4 mL
